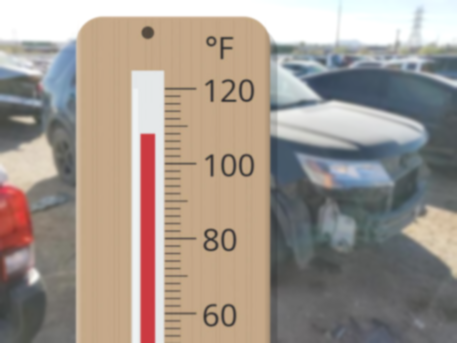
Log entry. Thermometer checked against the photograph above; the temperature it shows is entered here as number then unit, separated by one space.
108 °F
